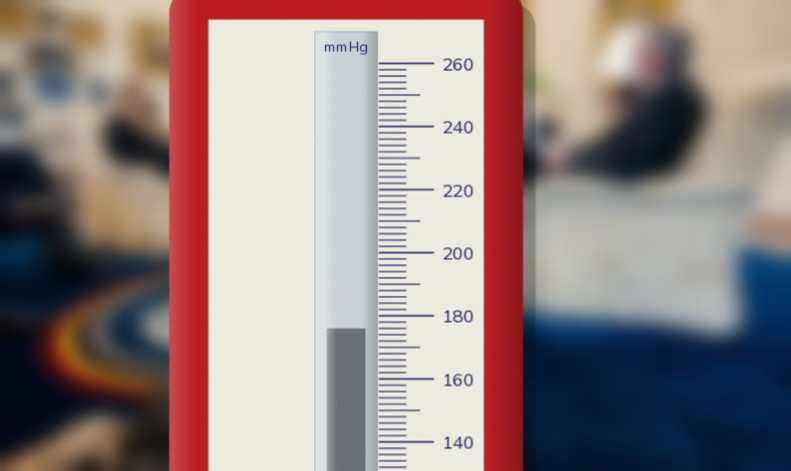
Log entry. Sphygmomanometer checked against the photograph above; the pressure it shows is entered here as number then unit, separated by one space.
176 mmHg
